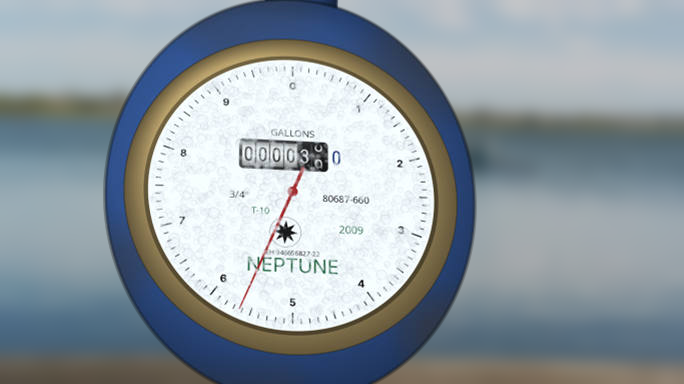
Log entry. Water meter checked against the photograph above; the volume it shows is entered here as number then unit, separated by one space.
385.6 gal
